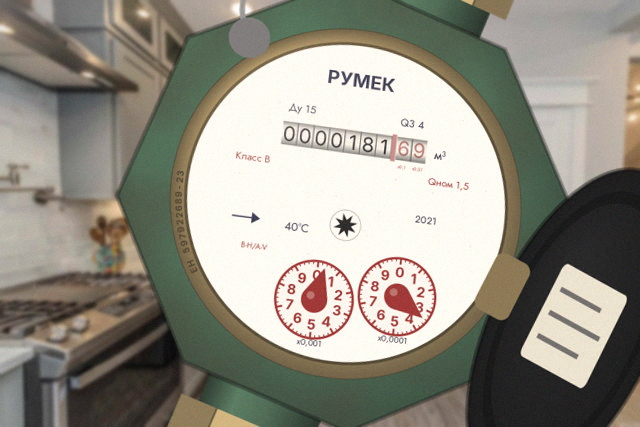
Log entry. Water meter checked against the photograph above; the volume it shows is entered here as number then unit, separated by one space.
181.6903 m³
